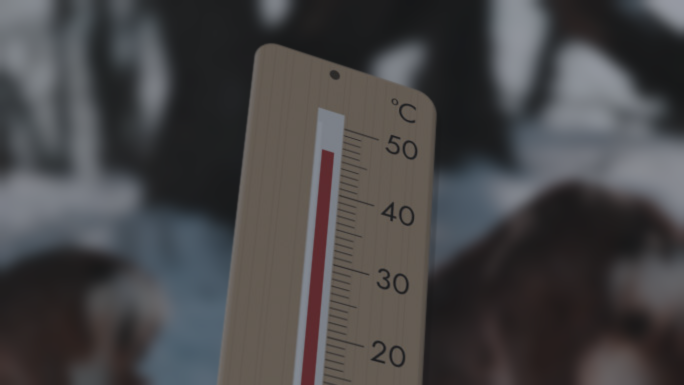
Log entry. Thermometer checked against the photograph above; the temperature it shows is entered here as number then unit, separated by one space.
46 °C
